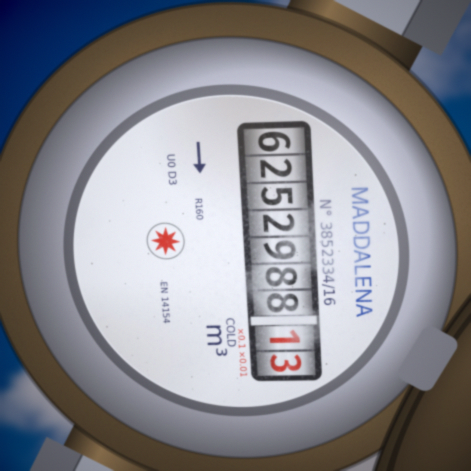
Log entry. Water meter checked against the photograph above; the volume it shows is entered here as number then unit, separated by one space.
6252988.13 m³
